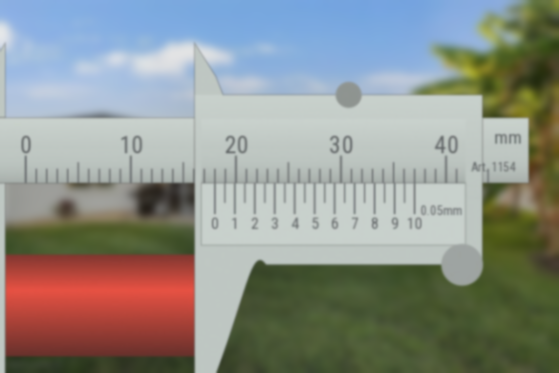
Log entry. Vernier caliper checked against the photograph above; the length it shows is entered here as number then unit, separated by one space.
18.0 mm
